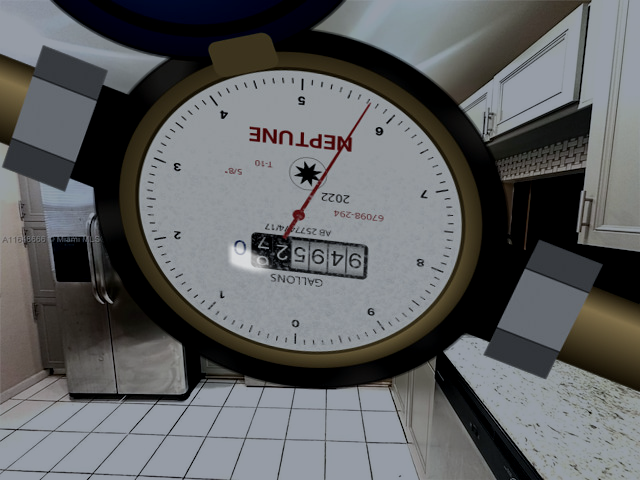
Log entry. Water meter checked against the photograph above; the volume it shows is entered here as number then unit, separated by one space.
9495265.7 gal
